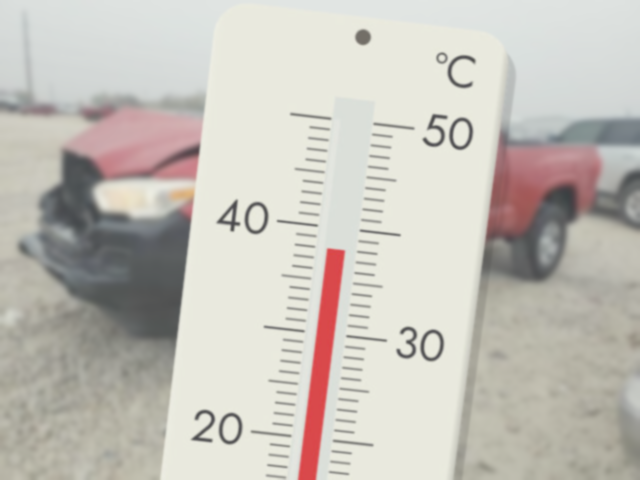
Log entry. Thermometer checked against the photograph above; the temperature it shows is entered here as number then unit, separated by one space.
38 °C
